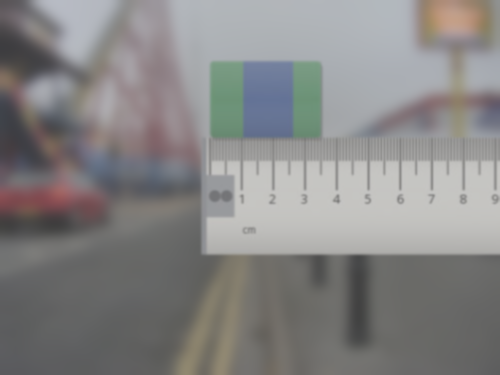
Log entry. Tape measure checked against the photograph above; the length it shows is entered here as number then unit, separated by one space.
3.5 cm
